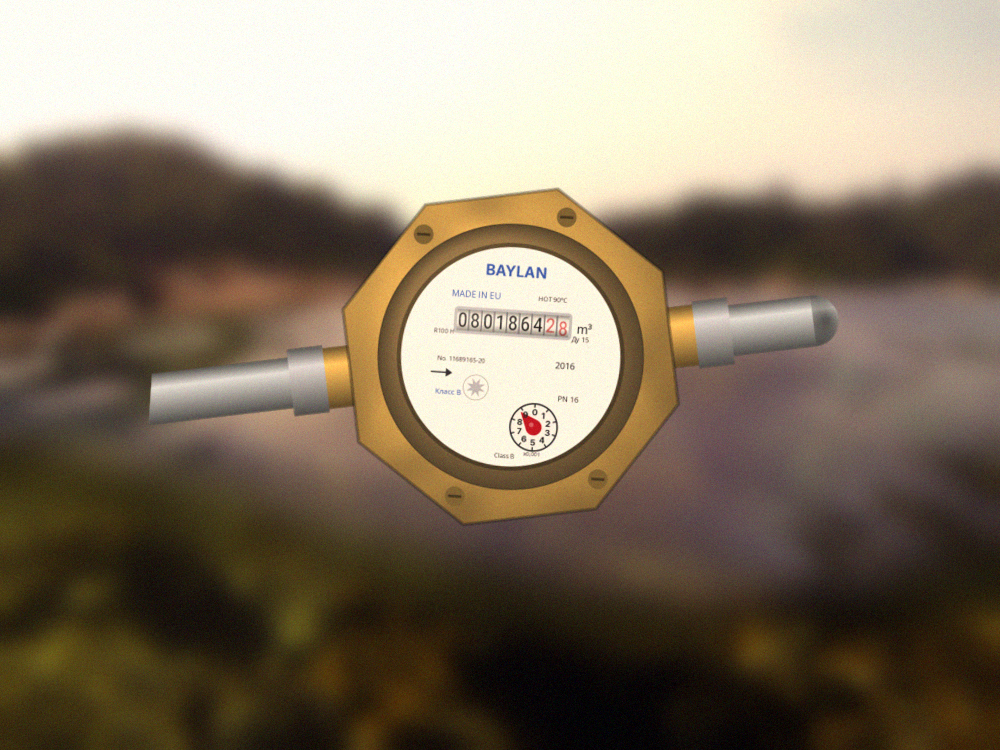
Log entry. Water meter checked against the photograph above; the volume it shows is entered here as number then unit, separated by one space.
801864.278 m³
